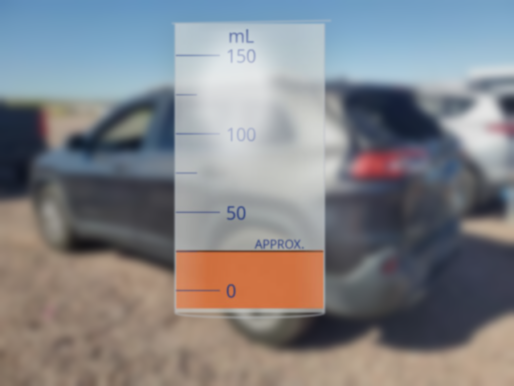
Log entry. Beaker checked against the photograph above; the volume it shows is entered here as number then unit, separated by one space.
25 mL
